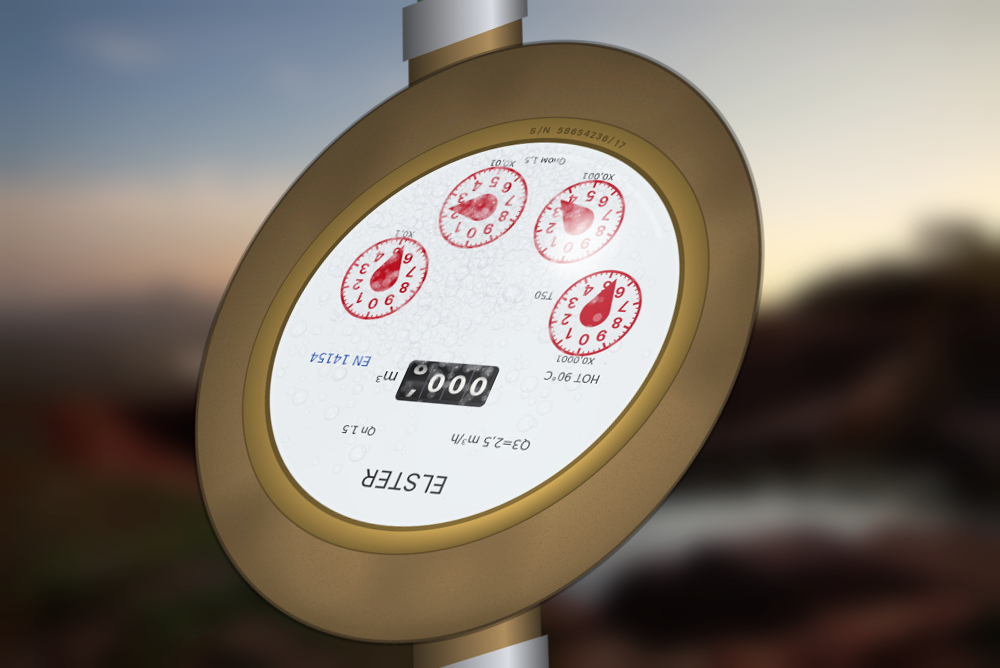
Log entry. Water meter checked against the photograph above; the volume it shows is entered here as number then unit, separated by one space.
7.5235 m³
